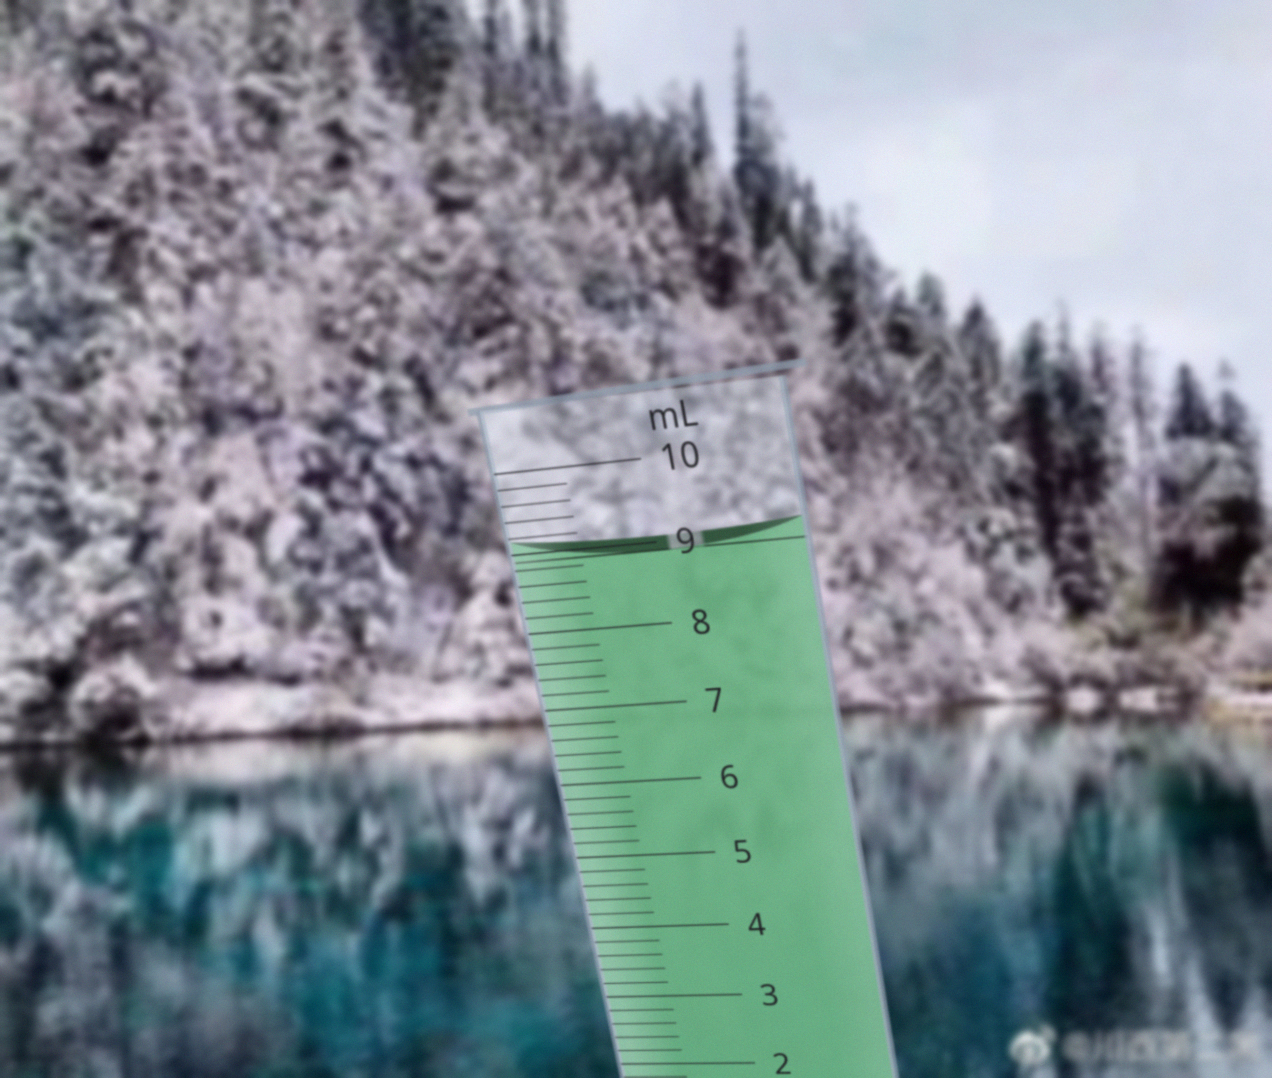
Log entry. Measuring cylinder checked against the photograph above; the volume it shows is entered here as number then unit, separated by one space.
8.9 mL
